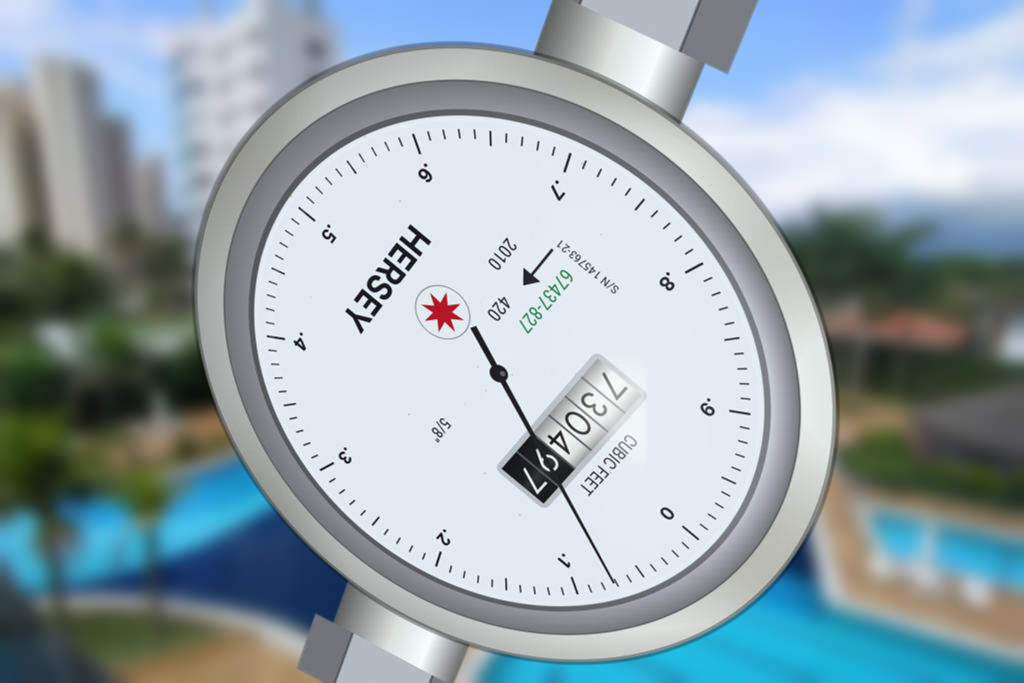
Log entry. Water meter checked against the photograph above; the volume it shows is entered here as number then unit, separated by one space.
730497.07 ft³
